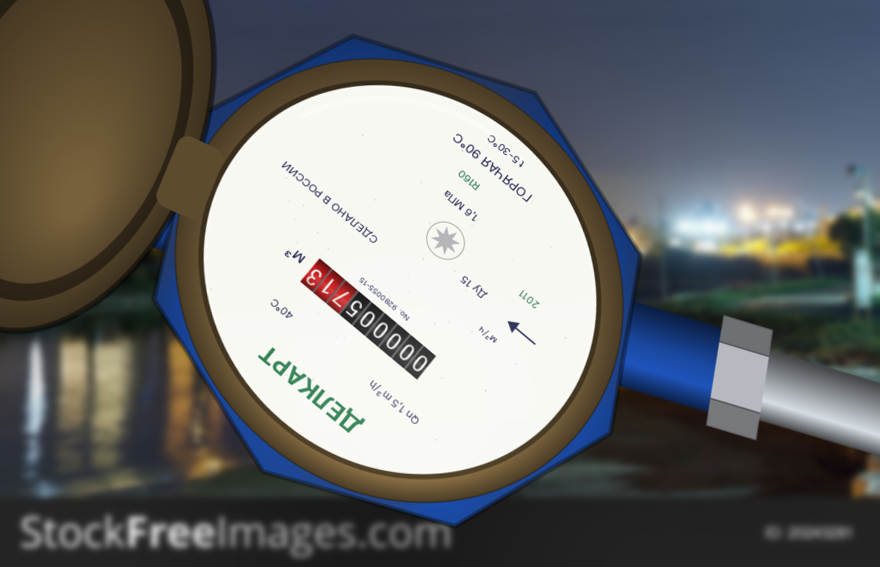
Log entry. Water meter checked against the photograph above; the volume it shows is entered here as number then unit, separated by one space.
5.713 m³
